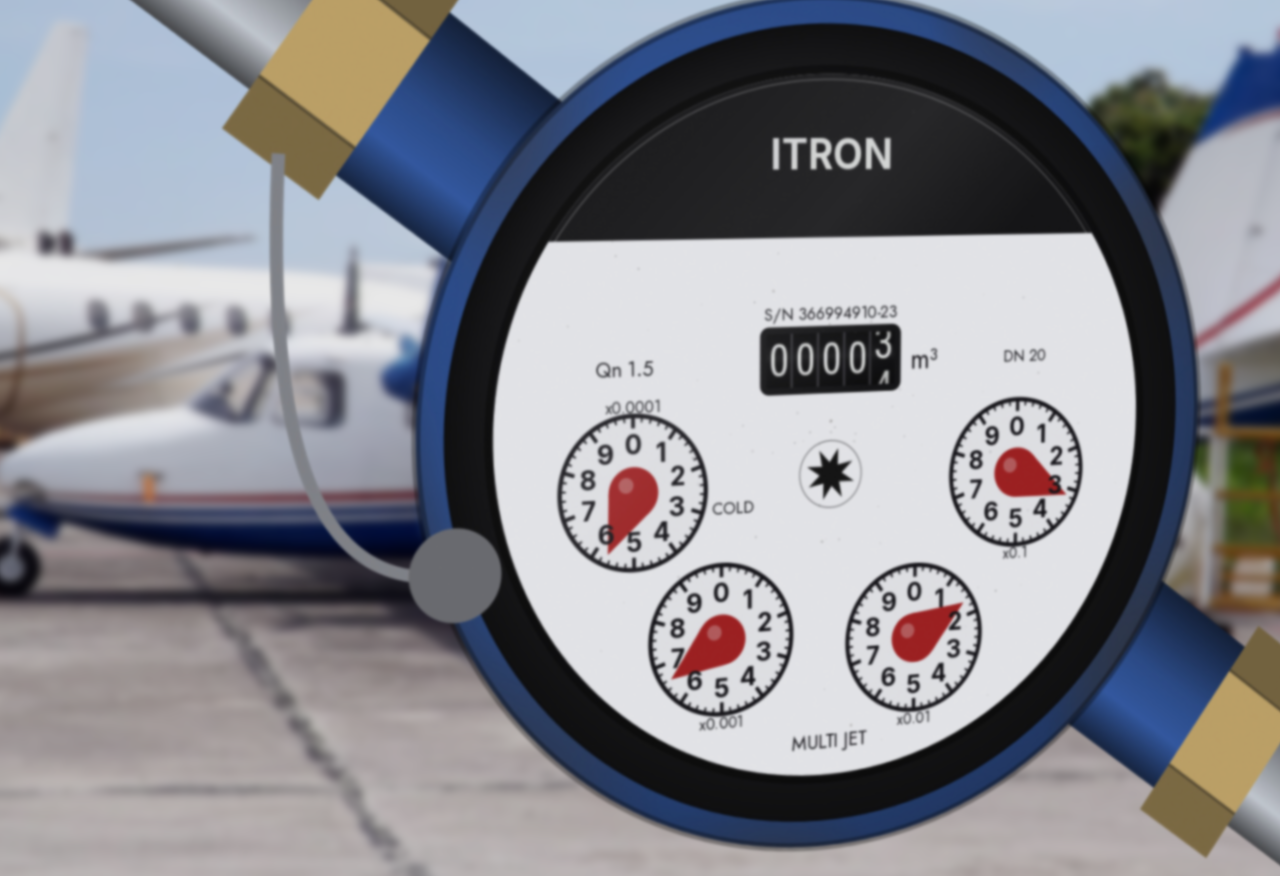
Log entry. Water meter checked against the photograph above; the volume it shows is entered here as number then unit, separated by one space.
3.3165 m³
